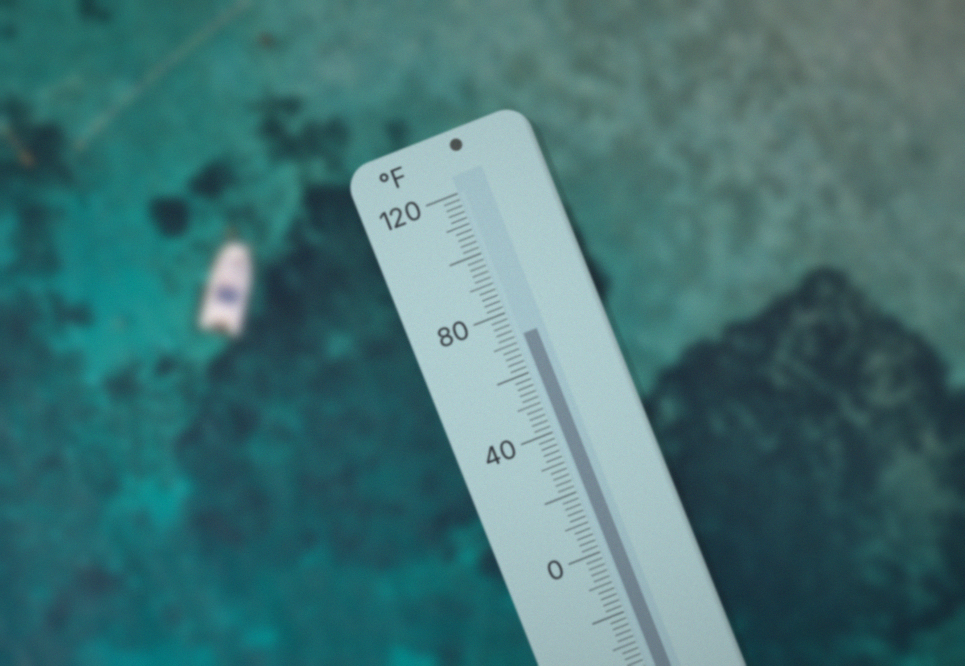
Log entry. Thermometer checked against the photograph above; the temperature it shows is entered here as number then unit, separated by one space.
72 °F
